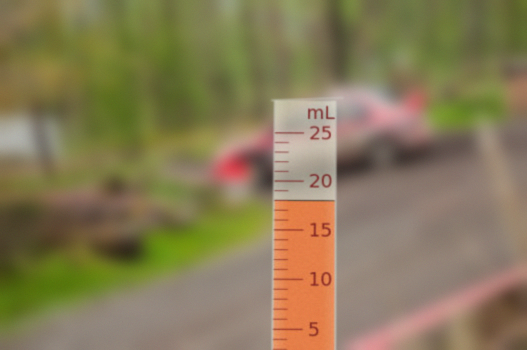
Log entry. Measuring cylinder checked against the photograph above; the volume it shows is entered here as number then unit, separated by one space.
18 mL
